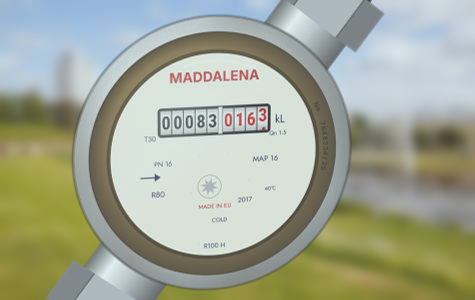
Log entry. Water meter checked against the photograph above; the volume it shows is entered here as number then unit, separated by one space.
83.0163 kL
